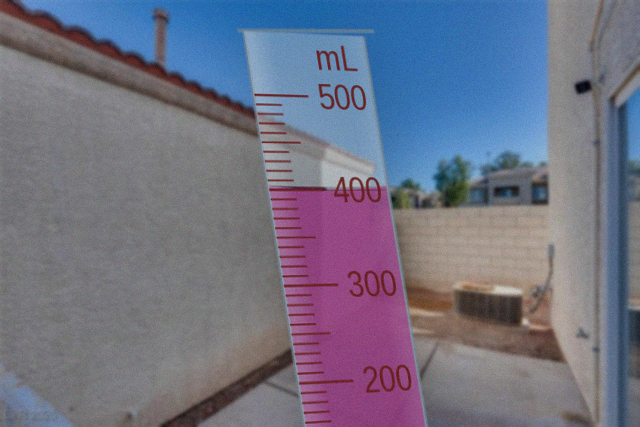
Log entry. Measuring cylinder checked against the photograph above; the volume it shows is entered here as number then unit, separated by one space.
400 mL
